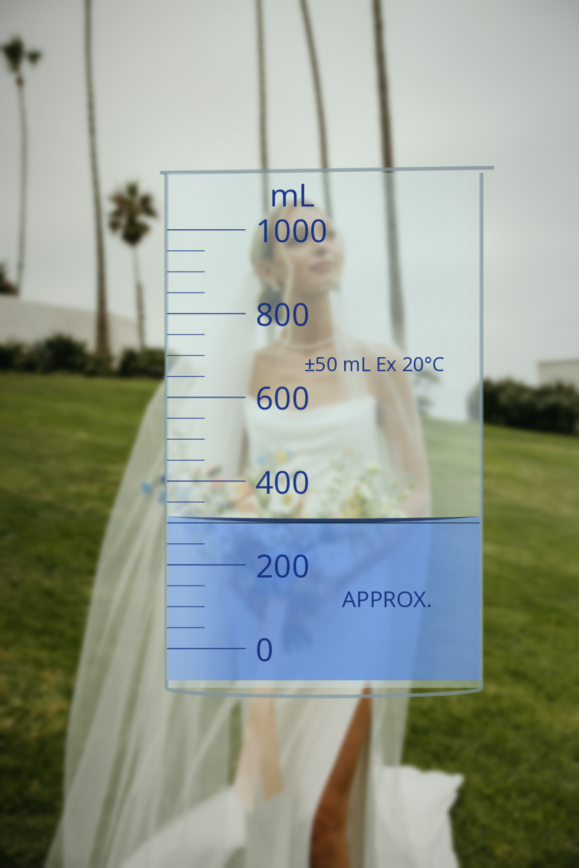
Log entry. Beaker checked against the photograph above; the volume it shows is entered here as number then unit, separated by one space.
300 mL
